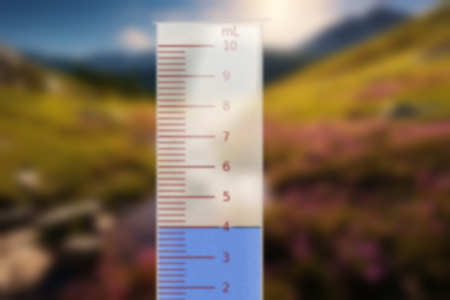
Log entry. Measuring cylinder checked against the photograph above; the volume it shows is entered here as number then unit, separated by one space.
4 mL
